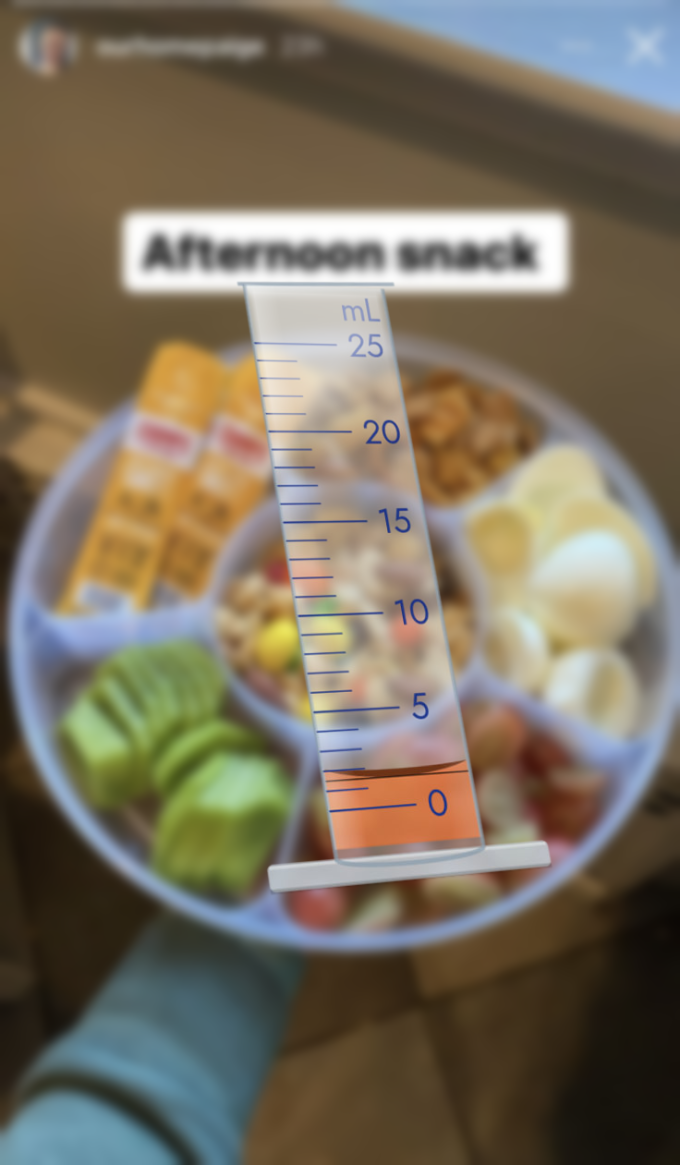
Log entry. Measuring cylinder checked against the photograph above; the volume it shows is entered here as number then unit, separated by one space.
1.5 mL
